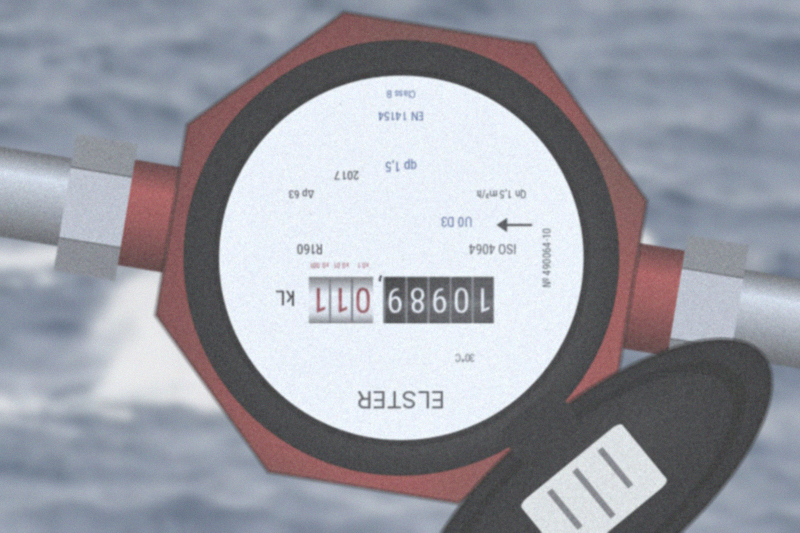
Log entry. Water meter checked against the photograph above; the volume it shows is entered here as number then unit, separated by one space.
10989.011 kL
